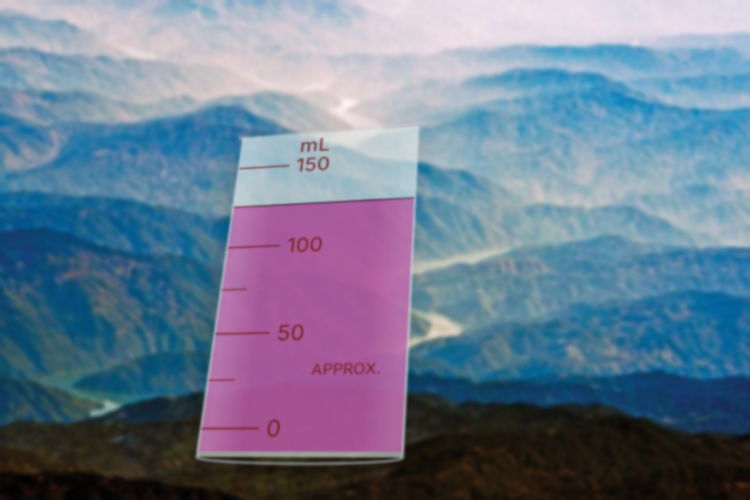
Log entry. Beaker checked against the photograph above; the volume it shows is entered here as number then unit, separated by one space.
125 mL
